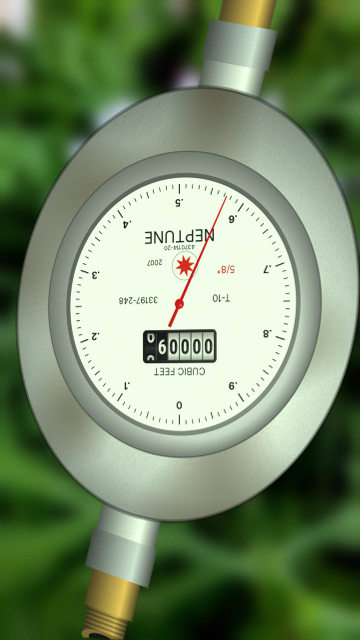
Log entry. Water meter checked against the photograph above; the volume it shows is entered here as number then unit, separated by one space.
98.57 ft³
